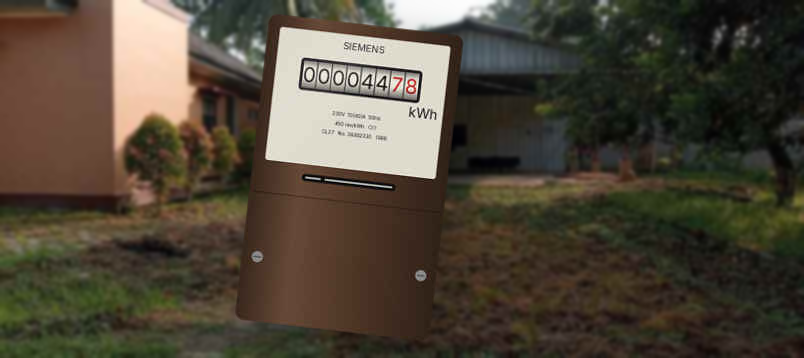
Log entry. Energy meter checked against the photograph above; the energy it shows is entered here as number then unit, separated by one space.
44.78 kWh
